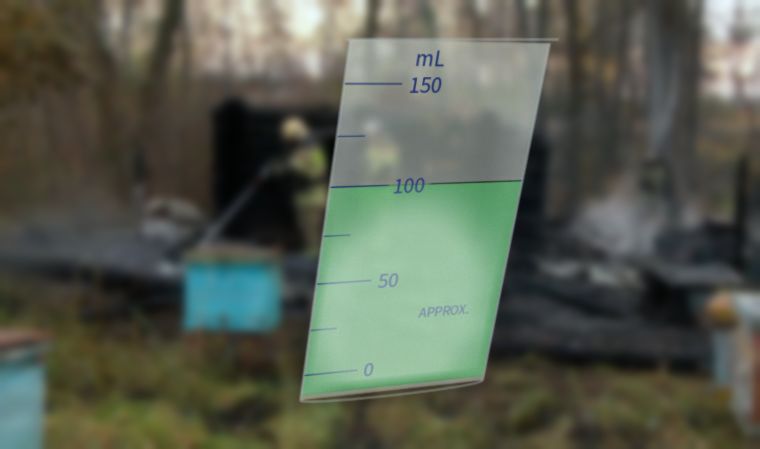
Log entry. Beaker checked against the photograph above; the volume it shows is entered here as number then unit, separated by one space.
100 mL
